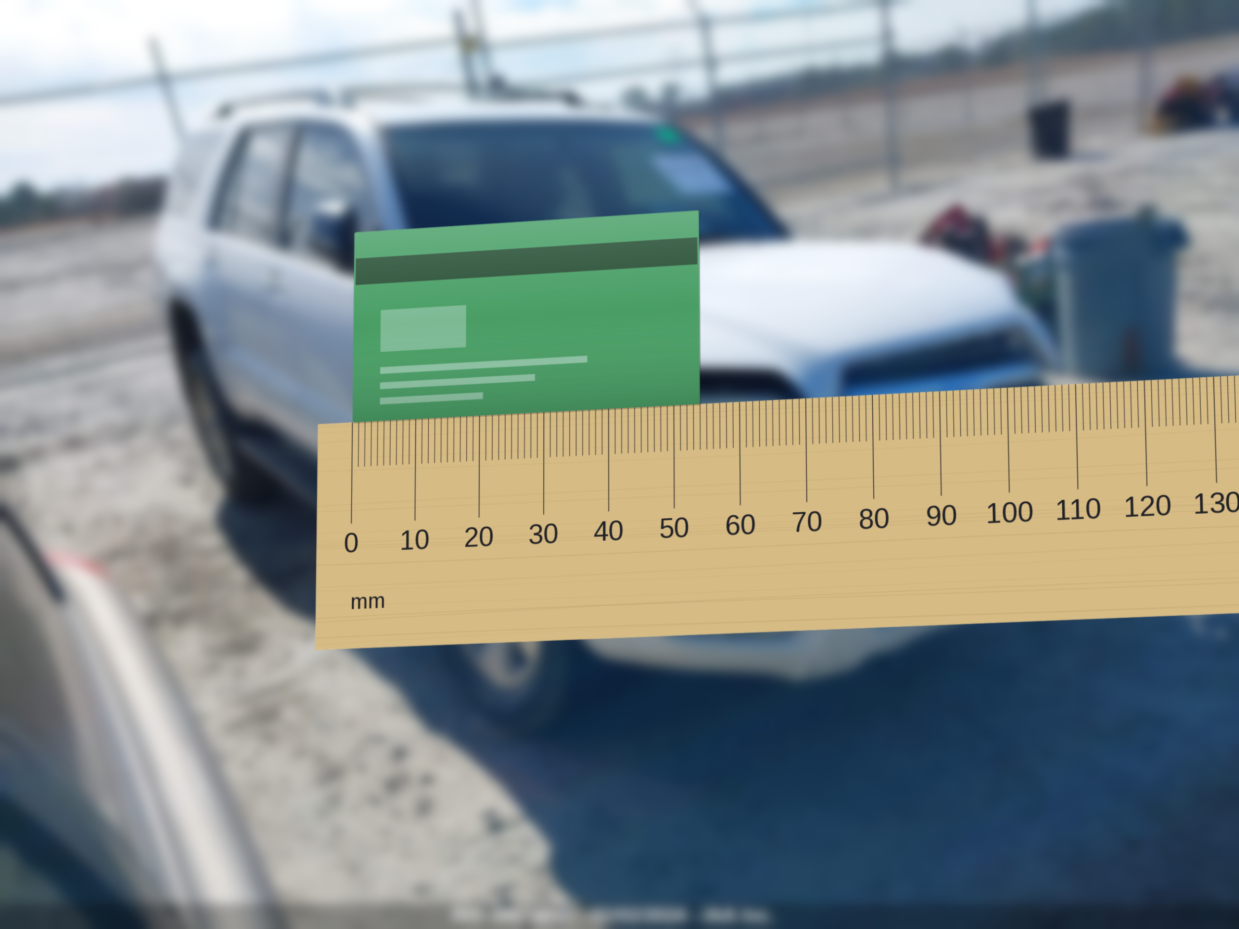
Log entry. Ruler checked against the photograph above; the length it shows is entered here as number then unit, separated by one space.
54 mm
